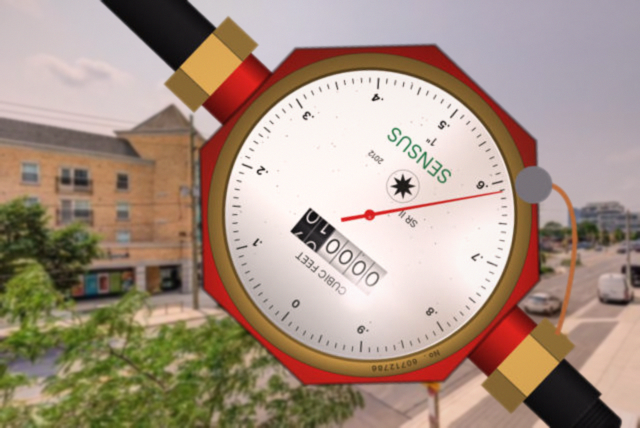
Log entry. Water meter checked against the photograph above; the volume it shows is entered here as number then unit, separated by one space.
9.61 ft³
